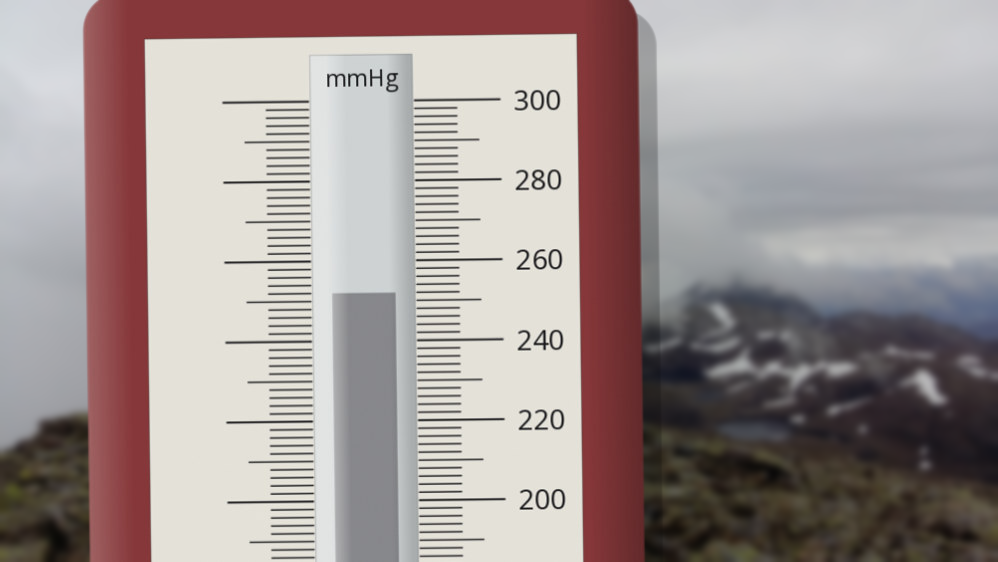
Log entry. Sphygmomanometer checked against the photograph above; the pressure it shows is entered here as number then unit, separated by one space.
252 mmHg
